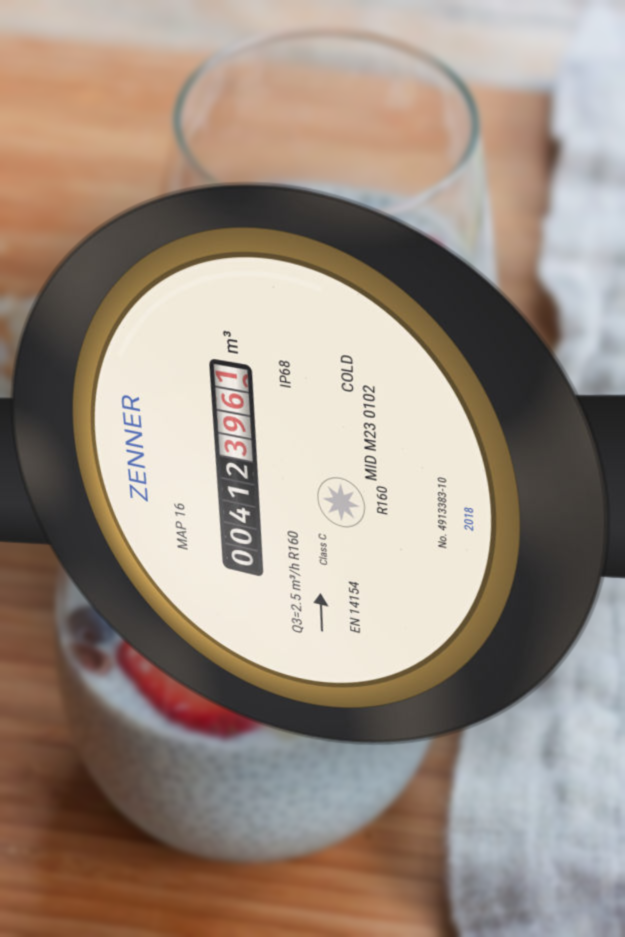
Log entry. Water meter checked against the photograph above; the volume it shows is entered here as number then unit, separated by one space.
412.3961 m³
